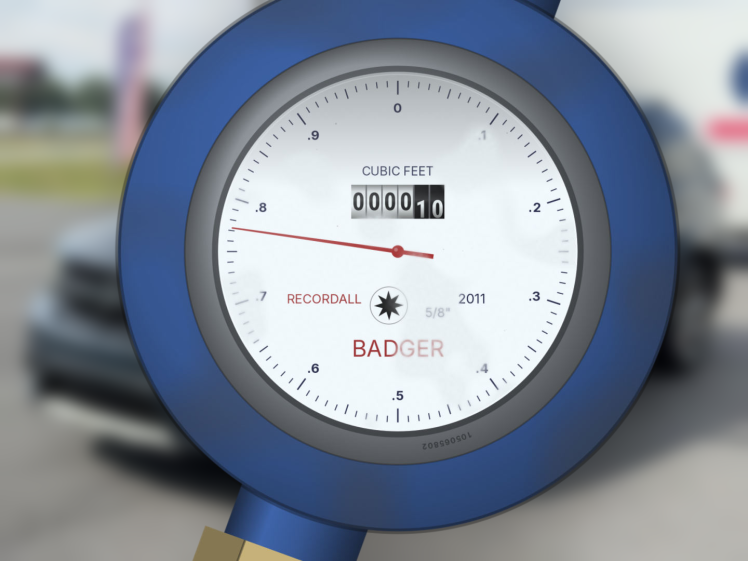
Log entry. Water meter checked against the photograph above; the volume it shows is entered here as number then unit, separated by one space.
9.77 ft³
